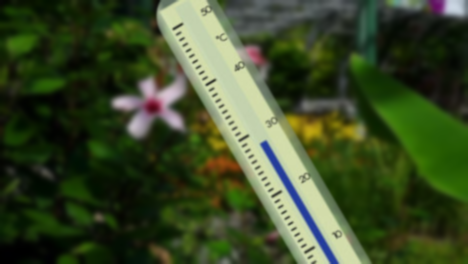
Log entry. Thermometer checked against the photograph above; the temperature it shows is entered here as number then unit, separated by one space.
28 °C
